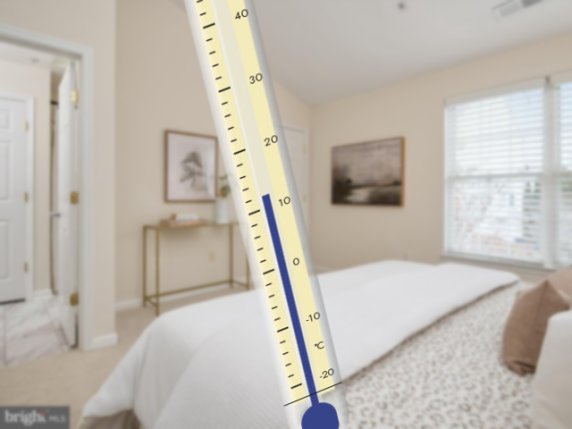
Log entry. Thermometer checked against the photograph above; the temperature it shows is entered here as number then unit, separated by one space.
12 °C
